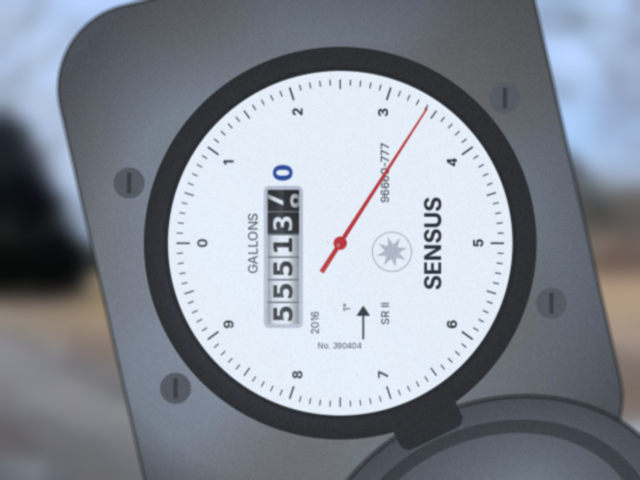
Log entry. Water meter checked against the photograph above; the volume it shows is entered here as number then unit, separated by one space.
5551373.4 gal
